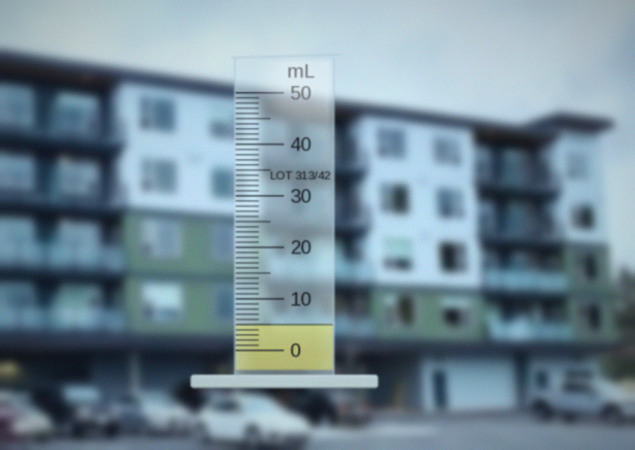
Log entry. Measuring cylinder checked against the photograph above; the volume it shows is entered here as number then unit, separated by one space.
5 mL
